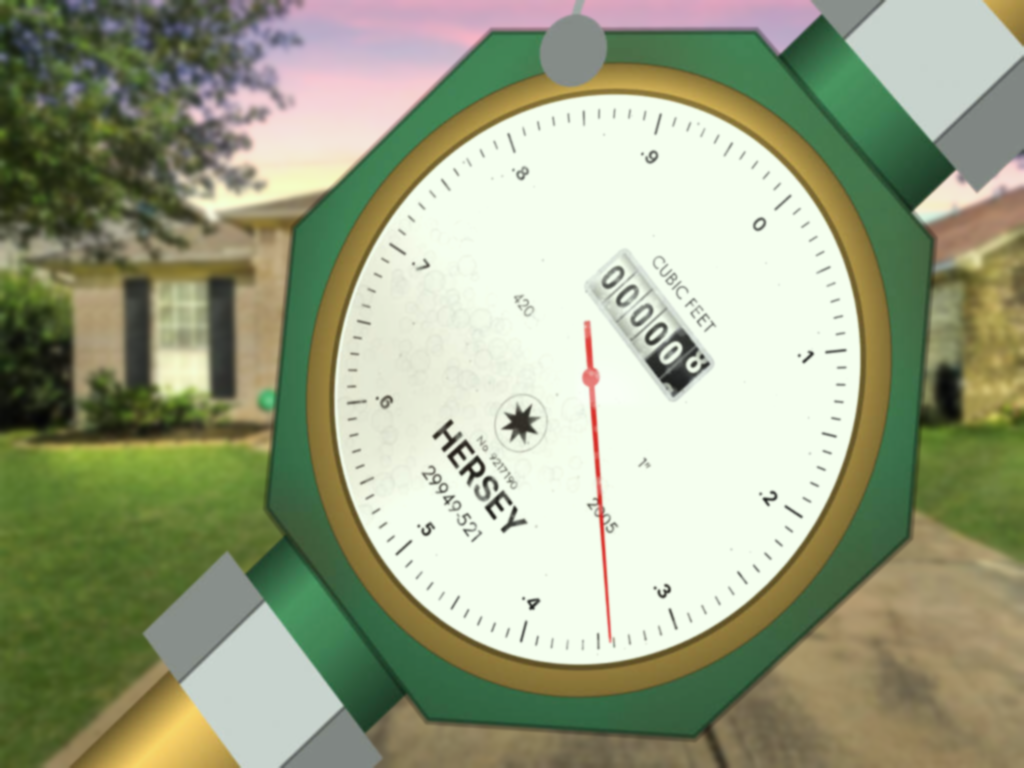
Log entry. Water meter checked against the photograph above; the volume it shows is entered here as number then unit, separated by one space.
8.34 ft³
